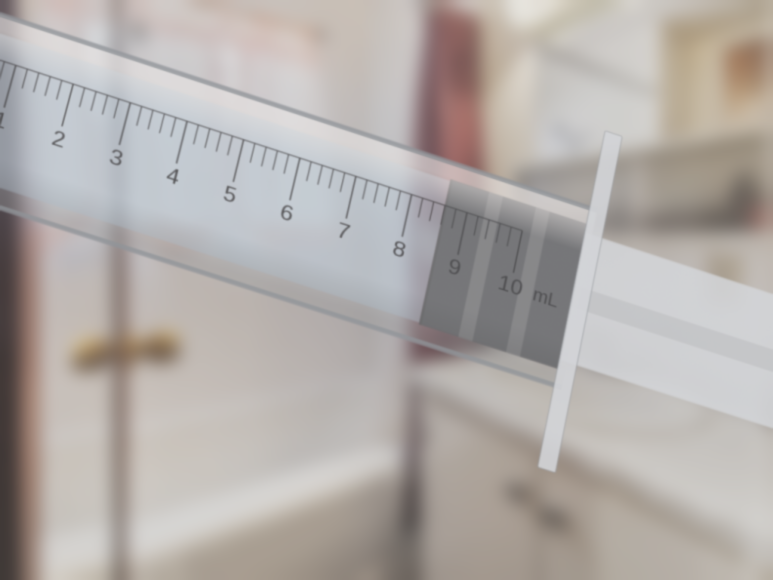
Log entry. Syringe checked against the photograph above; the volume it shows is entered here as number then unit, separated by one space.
8.6 mL
